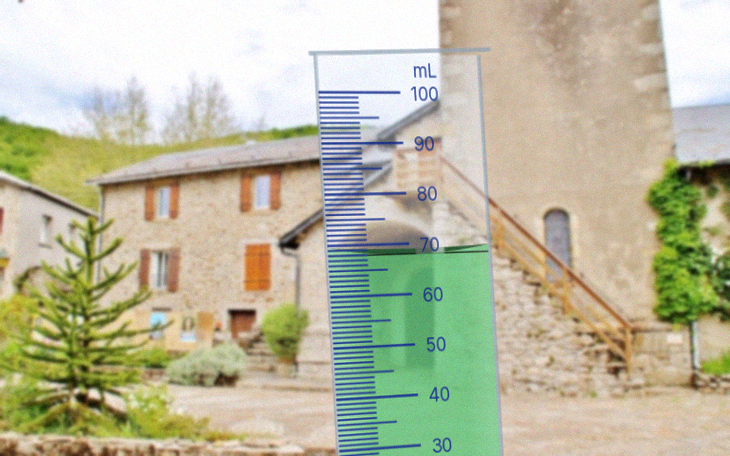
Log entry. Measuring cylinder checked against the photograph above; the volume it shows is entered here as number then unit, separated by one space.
68 mL
